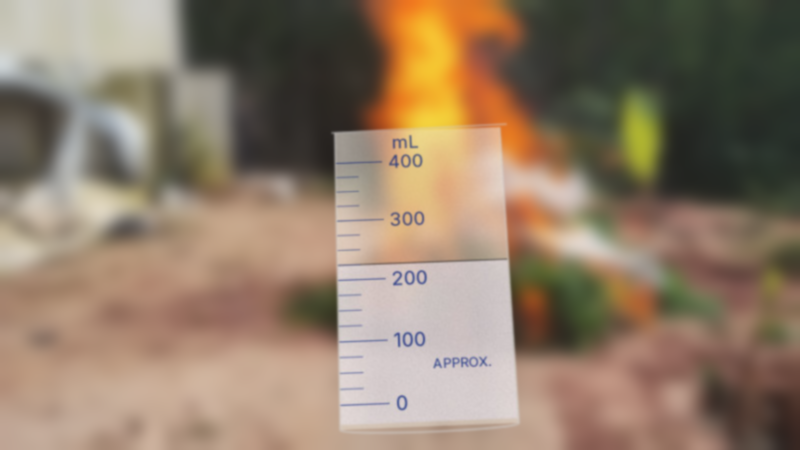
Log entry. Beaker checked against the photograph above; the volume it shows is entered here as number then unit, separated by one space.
225 mL
